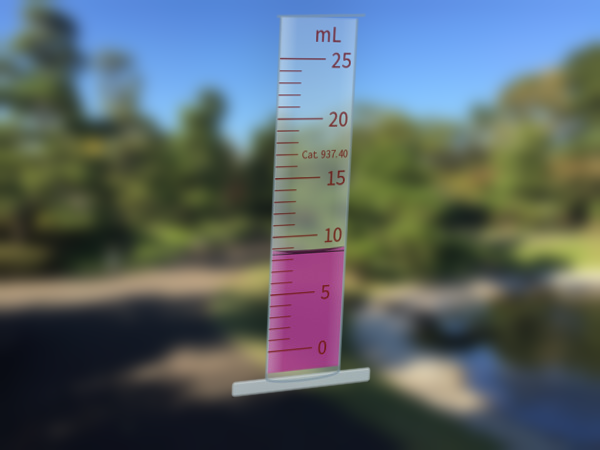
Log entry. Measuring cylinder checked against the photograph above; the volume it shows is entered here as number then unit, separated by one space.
8.5 mL
